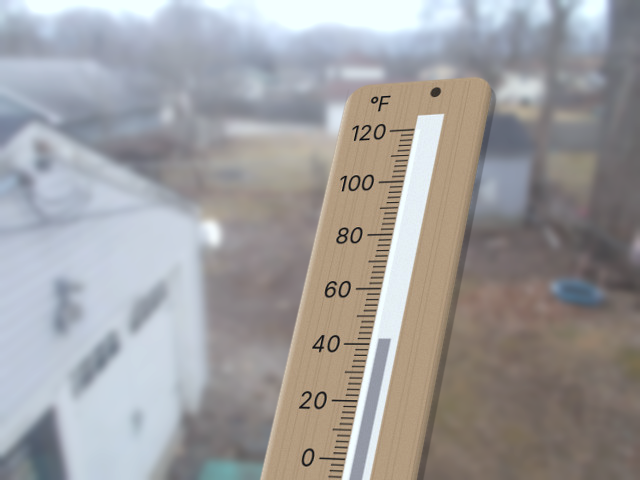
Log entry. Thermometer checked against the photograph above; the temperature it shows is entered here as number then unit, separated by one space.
42 °F
